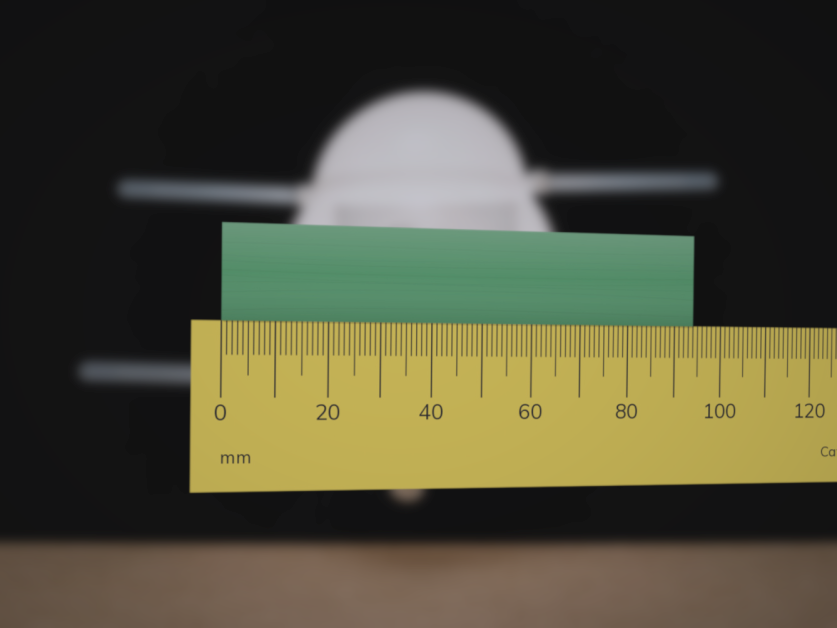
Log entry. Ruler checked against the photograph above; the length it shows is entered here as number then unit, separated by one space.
94 mm
